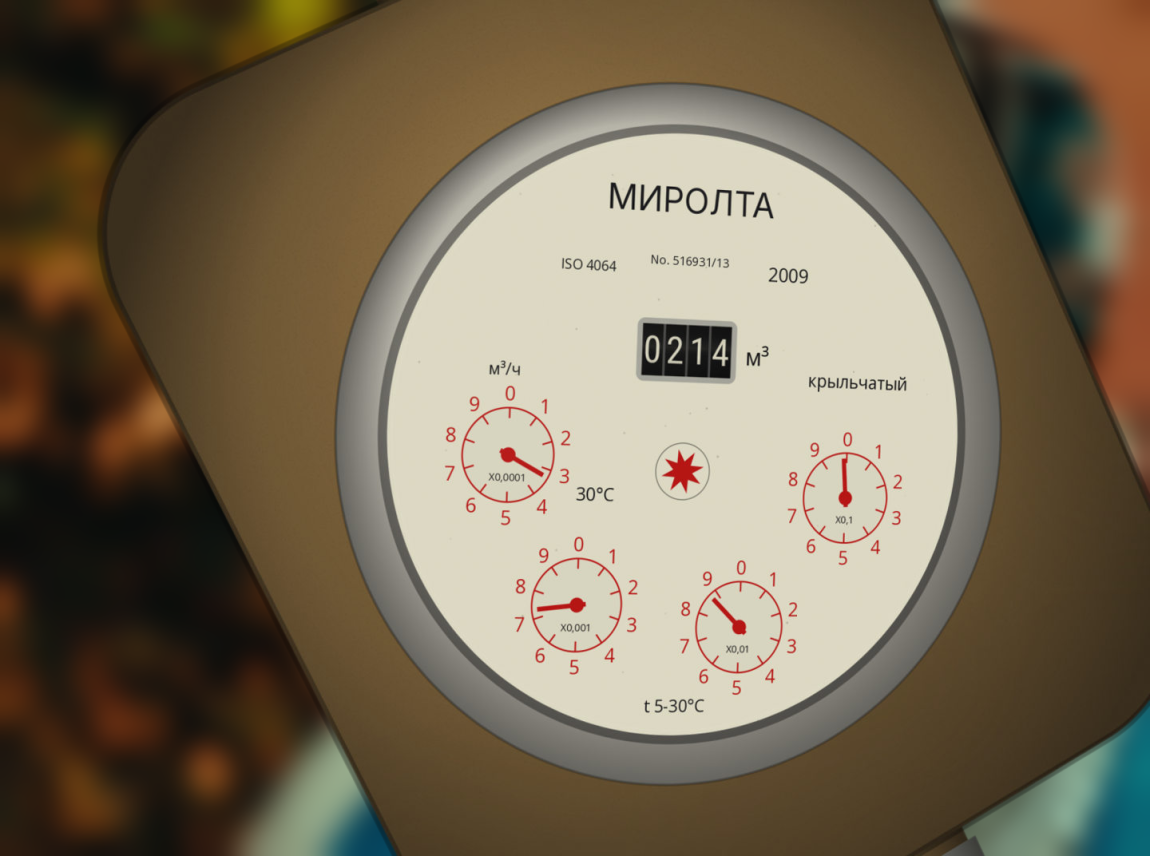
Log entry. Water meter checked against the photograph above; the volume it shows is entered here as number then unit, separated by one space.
213.9873 m³
